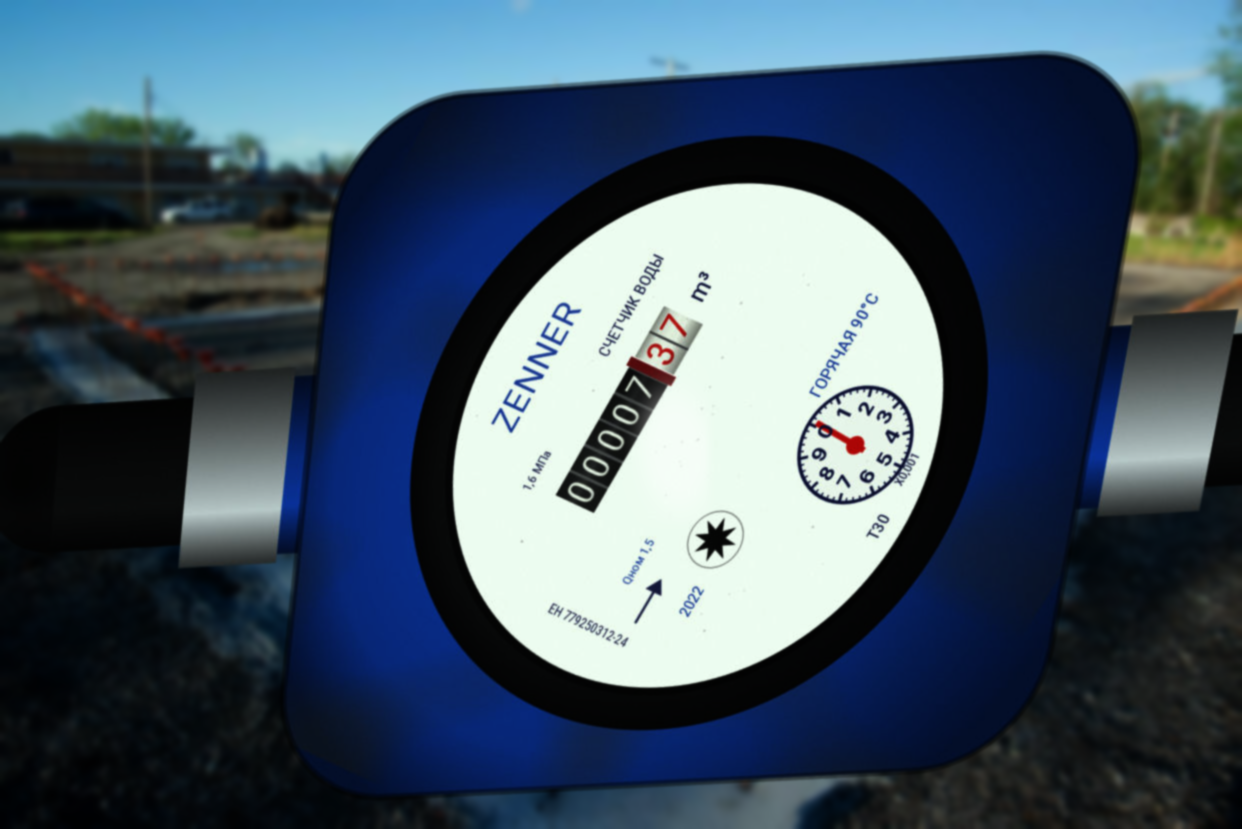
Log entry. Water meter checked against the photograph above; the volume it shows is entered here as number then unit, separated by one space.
7.370 m³
